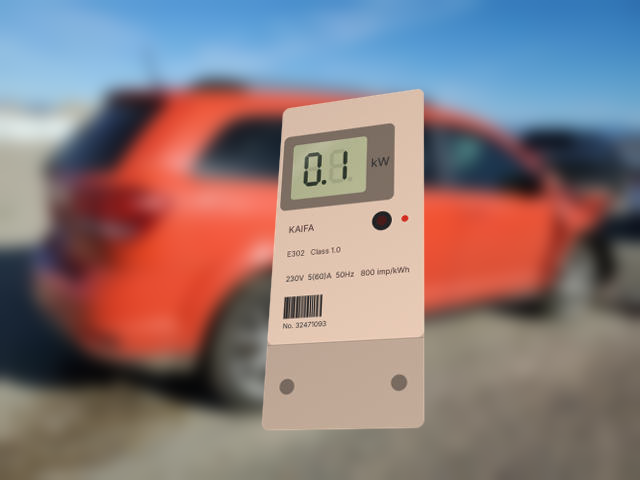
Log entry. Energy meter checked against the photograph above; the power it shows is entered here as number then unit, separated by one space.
0.1 kW
